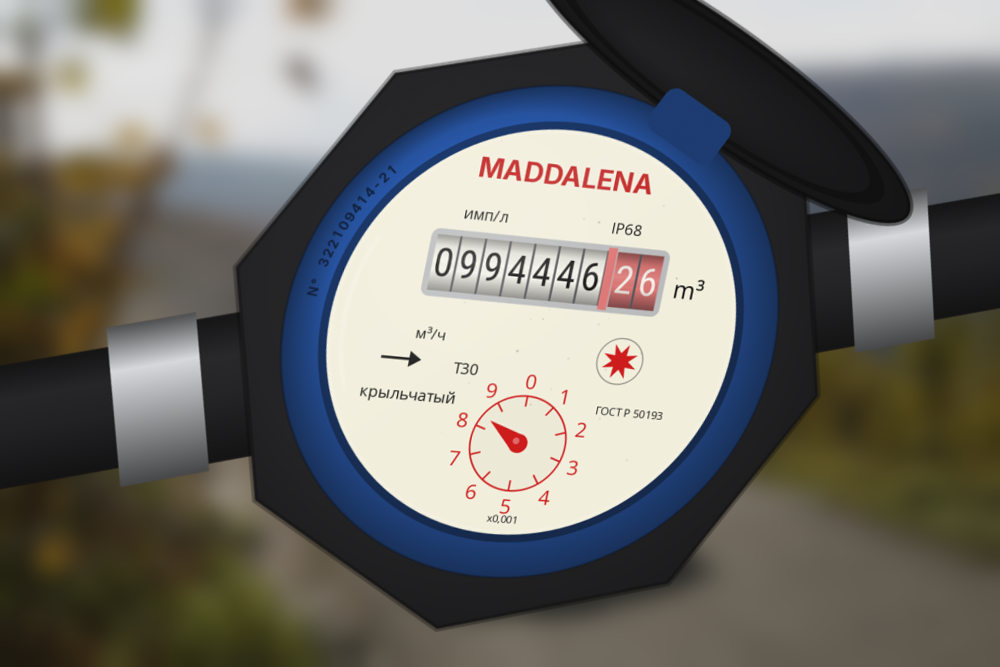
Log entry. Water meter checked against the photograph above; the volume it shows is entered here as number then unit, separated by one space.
994446.268 m³
